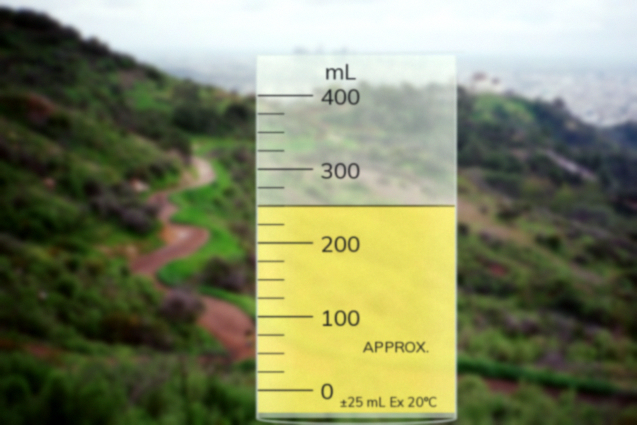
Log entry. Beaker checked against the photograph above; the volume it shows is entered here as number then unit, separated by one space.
250 mL
